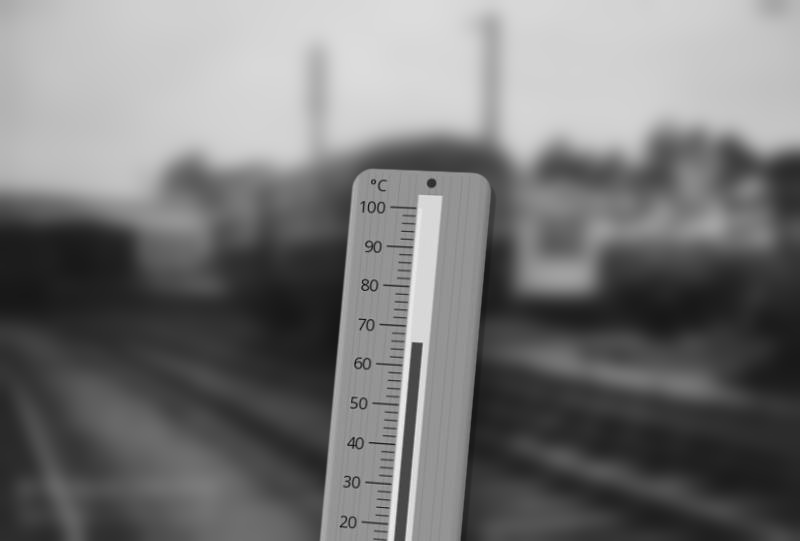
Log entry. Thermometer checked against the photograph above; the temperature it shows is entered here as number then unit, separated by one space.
66 °C
